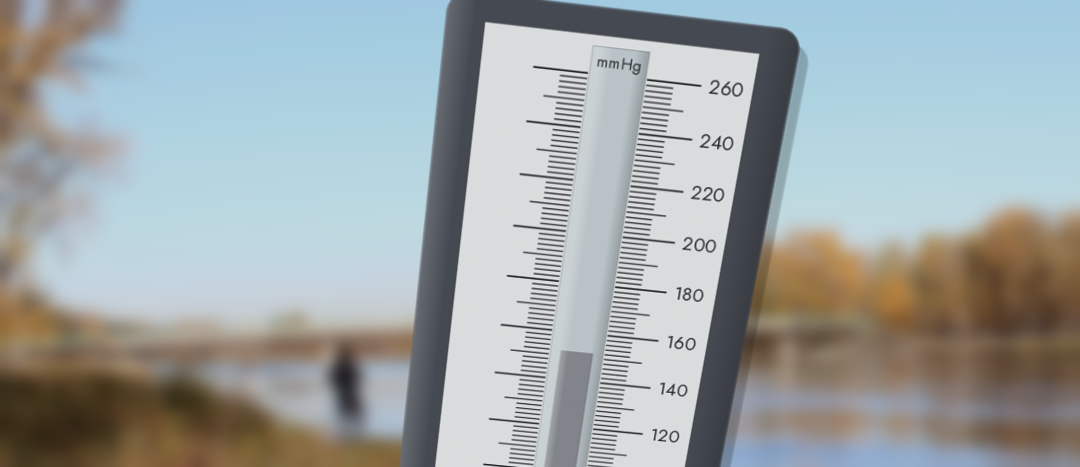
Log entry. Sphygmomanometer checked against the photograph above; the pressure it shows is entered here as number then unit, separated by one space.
152 mmHg
